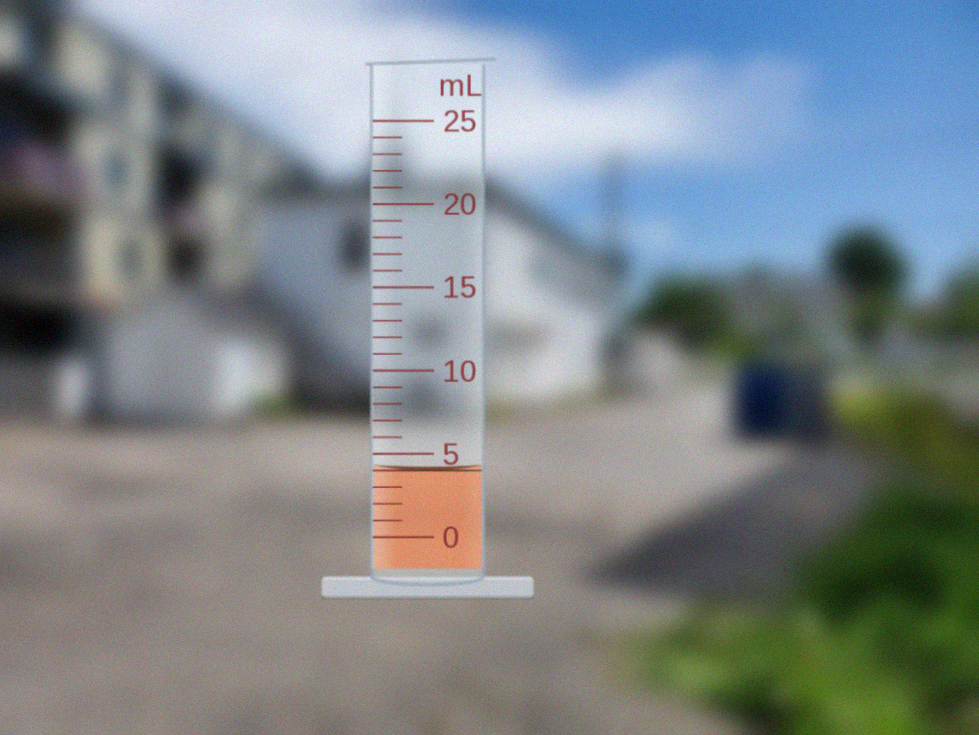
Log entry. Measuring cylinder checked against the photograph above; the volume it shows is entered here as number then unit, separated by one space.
4 mL
